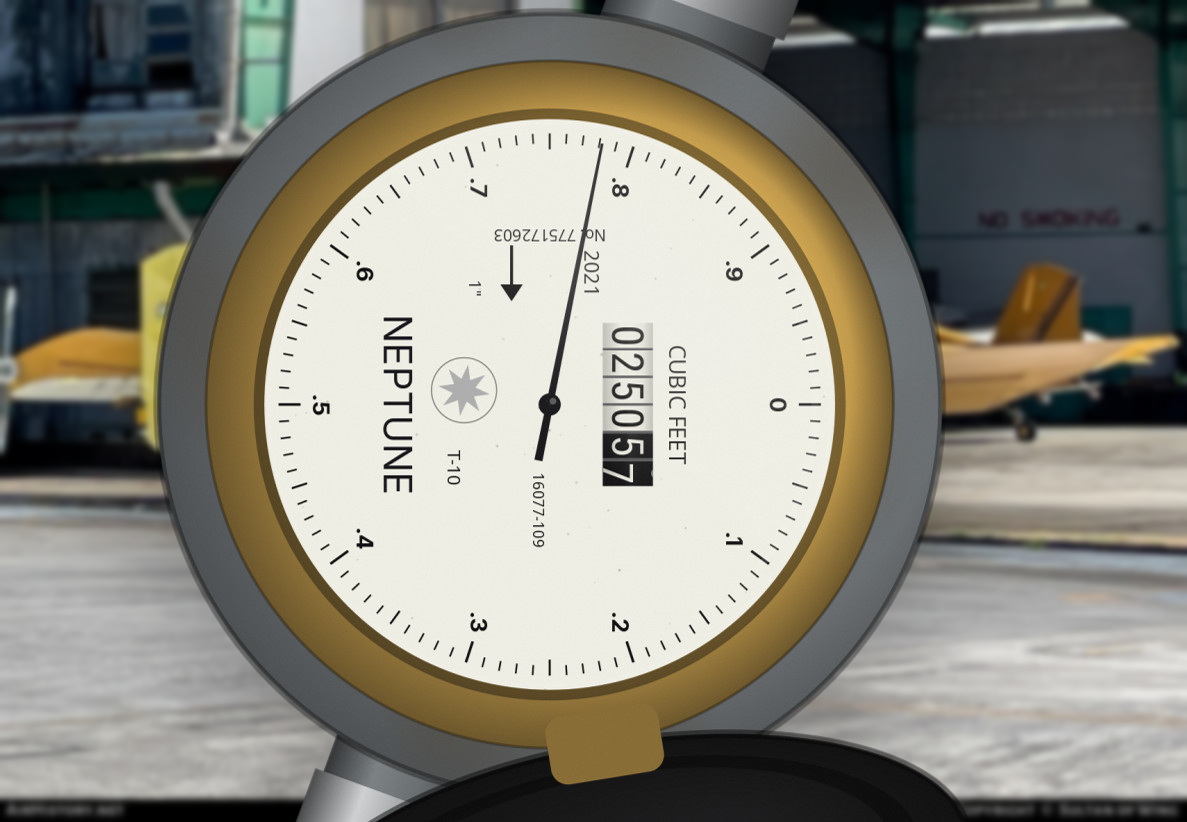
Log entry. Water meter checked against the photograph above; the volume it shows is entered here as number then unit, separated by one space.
25056.78 ft³
